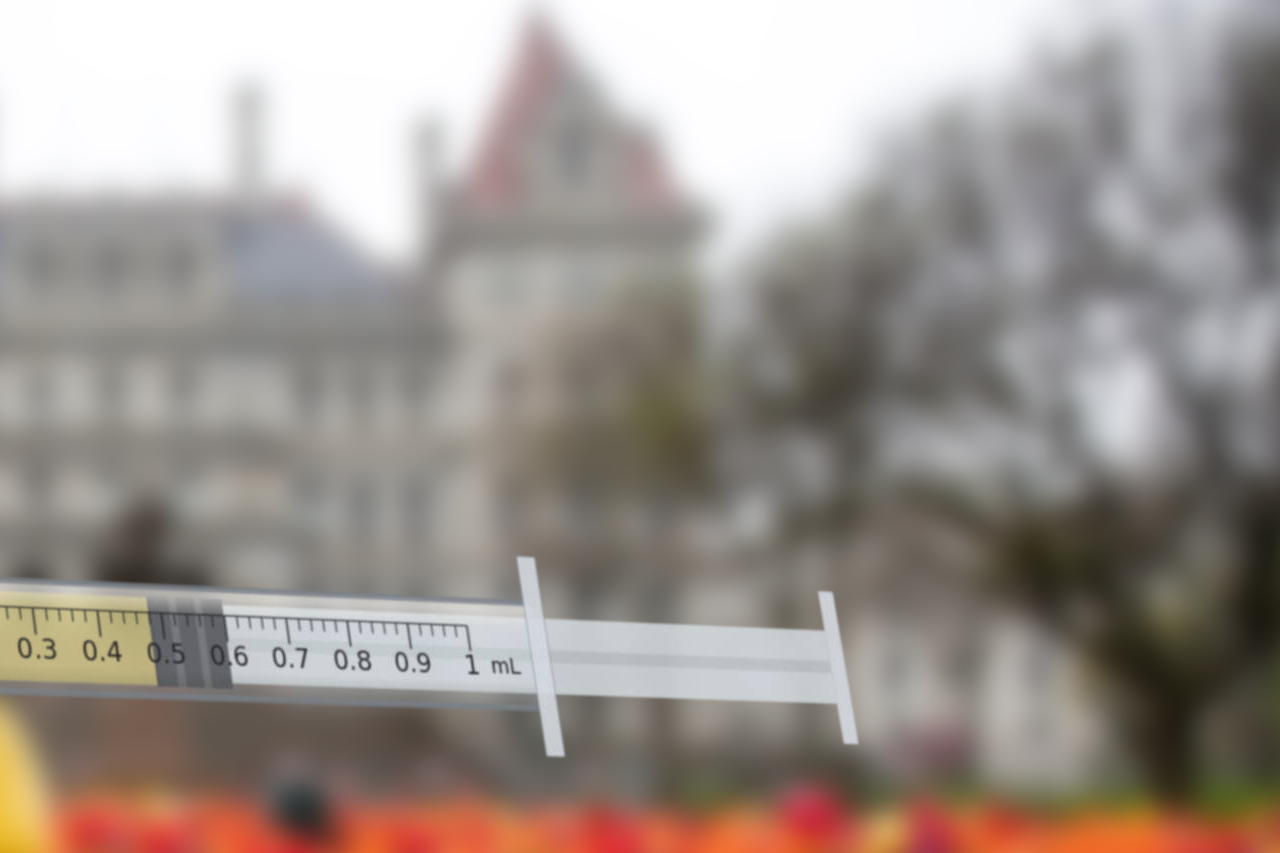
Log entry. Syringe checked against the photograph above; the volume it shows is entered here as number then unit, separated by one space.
0.48 mL
